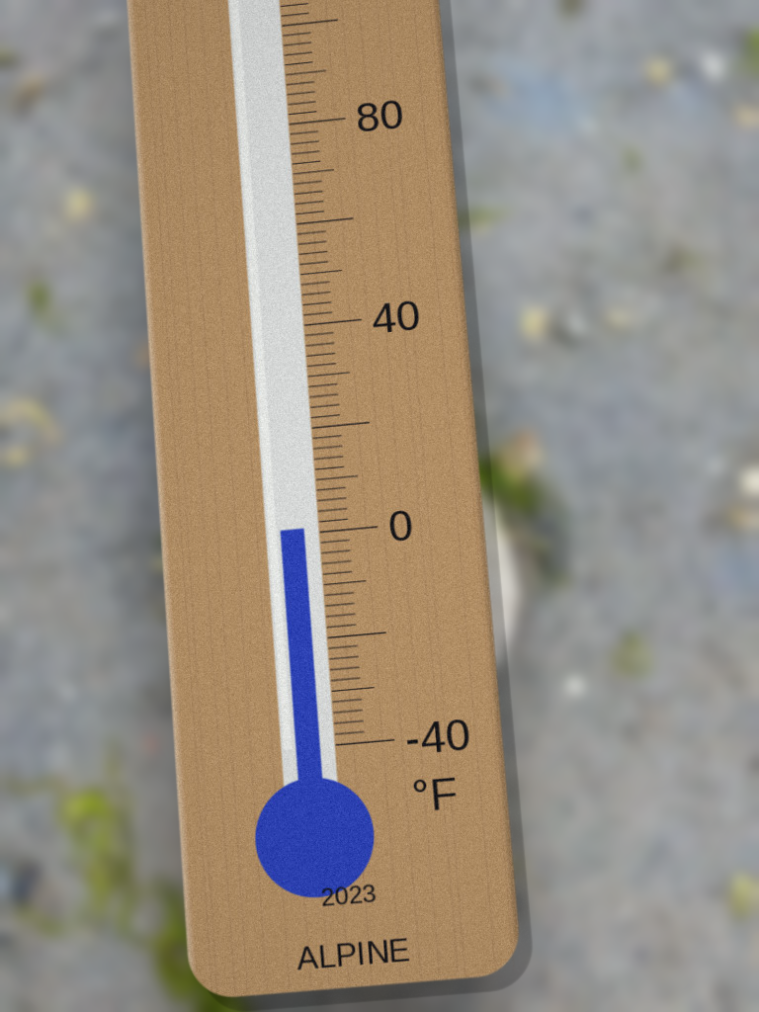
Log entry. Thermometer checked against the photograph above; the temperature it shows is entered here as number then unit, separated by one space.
1 °F
